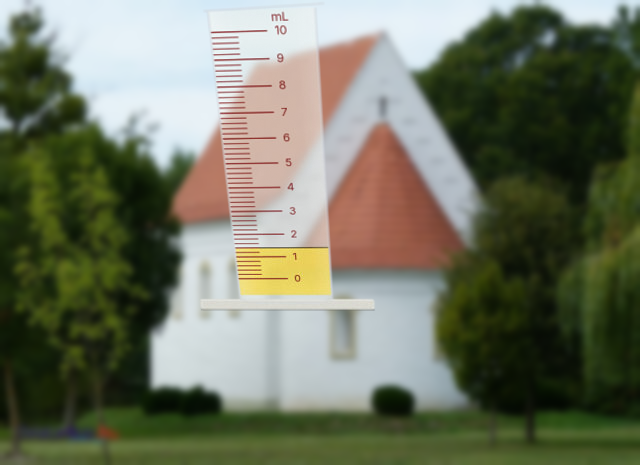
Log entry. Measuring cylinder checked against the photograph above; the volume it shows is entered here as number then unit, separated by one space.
1.4 mL
